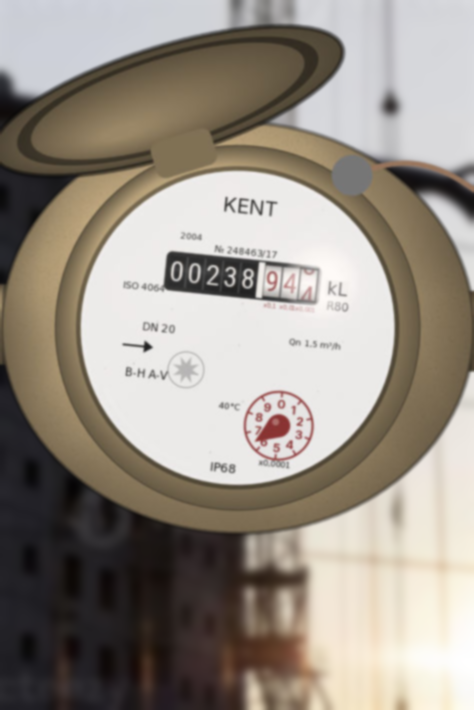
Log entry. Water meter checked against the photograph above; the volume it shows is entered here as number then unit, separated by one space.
238.9436 kL
